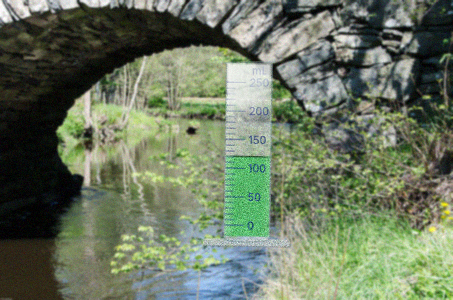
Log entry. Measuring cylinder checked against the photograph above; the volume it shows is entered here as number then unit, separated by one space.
120 mL
